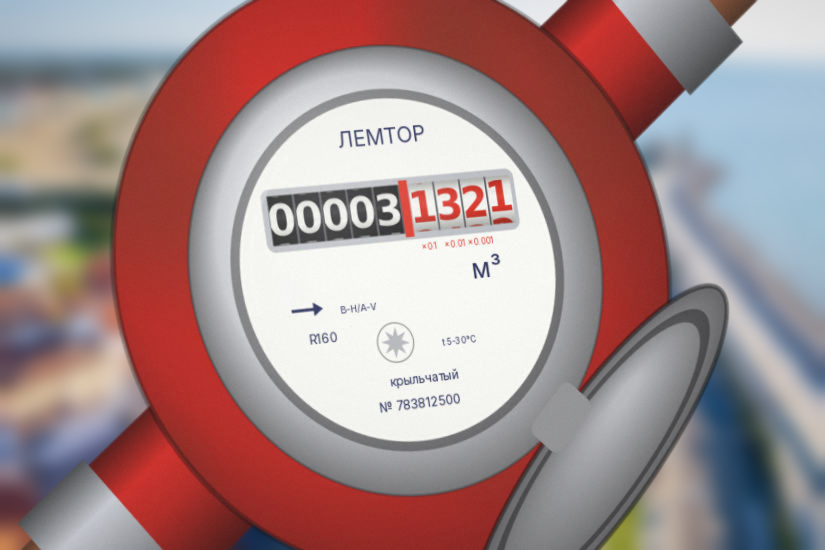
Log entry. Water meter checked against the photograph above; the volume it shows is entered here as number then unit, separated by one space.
3.1321 m³
